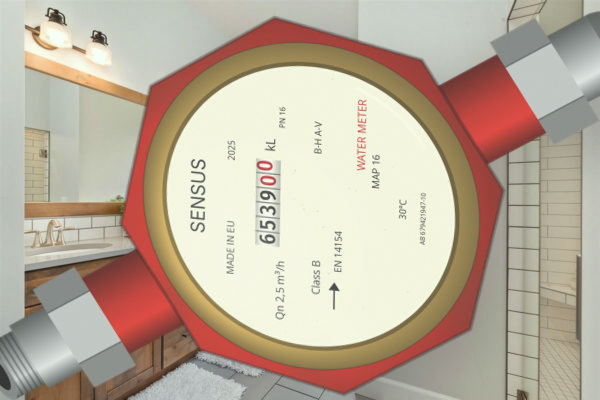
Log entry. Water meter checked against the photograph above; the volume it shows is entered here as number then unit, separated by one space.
6539.00 kL
